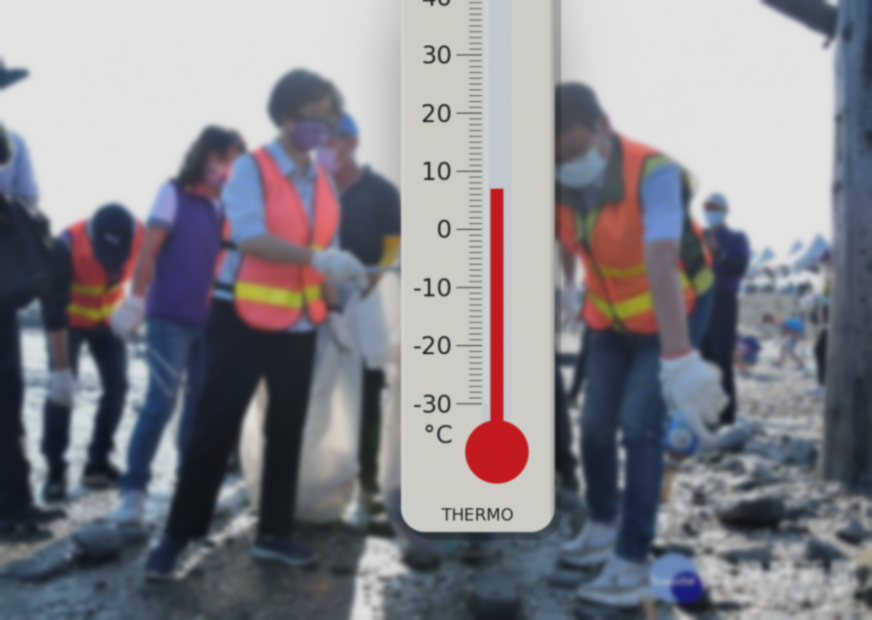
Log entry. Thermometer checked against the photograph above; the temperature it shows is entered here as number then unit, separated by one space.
7 °C
